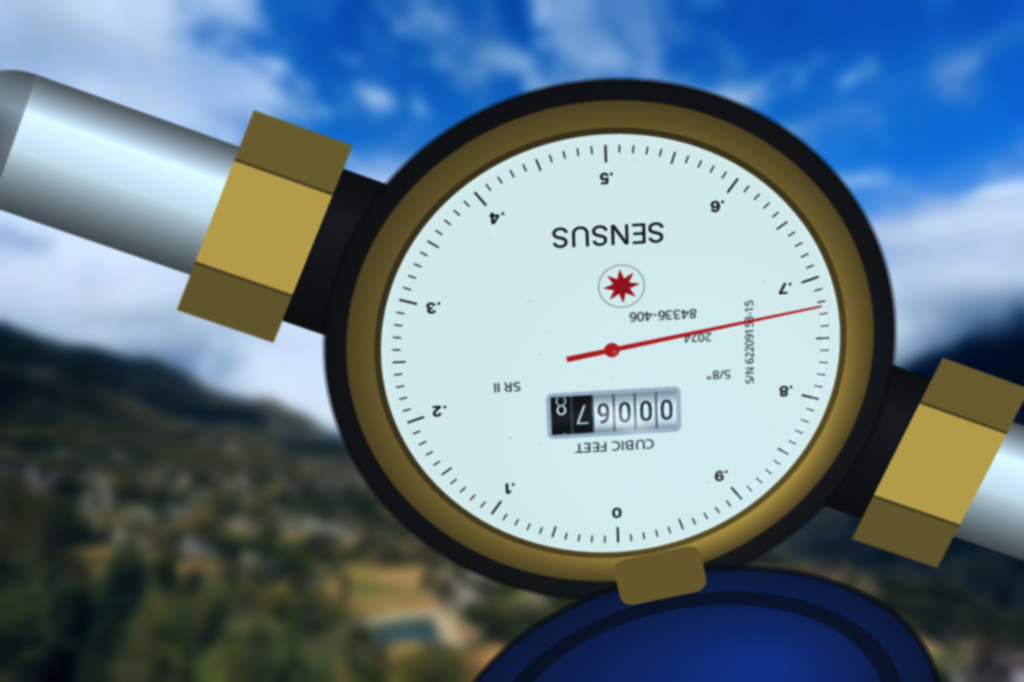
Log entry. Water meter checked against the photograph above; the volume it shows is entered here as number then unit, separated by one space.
677.72 ft³
